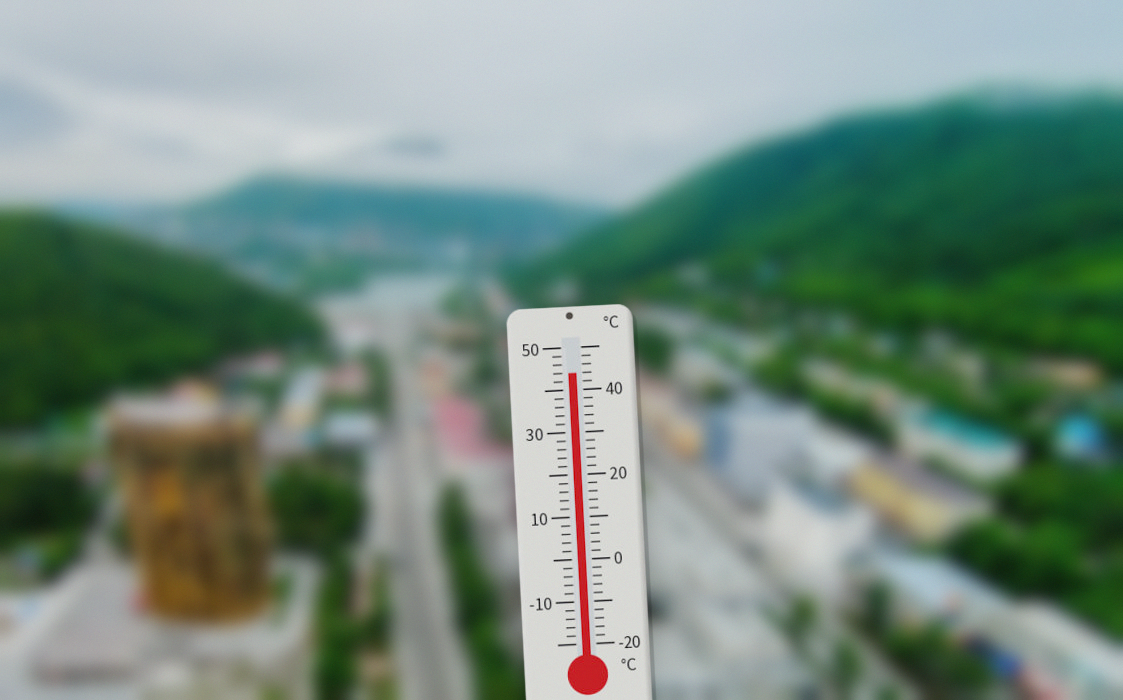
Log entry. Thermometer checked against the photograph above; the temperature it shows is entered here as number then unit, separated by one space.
44 °C
